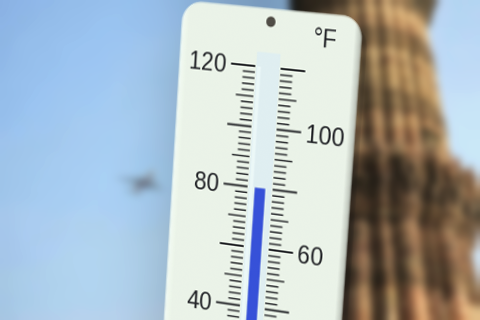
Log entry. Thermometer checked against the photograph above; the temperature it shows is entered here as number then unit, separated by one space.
80 °F
